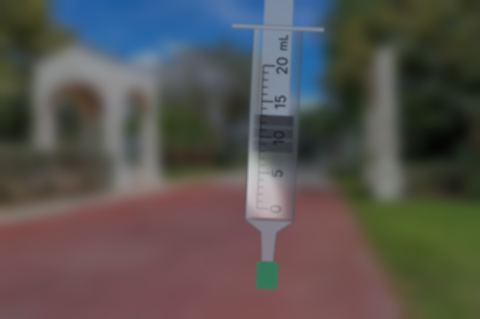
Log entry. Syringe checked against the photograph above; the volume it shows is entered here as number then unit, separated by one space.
8 mL
